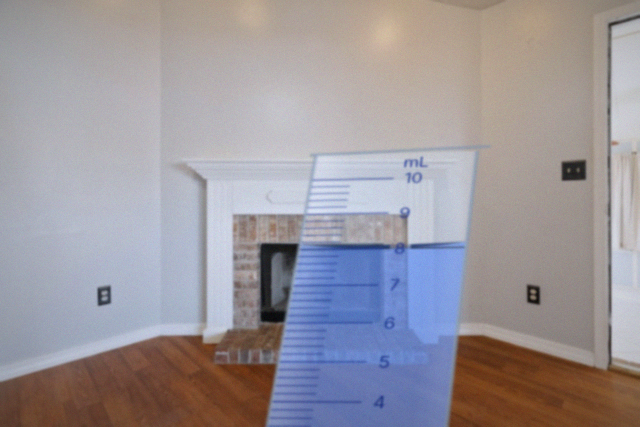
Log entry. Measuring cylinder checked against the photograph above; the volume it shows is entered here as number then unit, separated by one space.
8 mL
